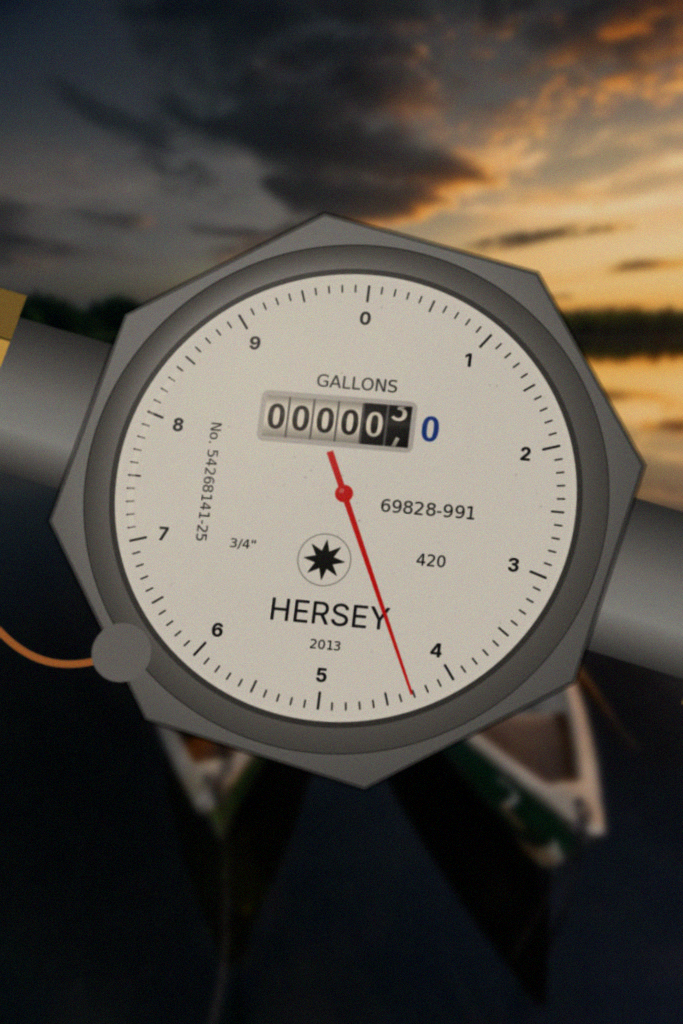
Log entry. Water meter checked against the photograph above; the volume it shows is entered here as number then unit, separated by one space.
34.3 gal
